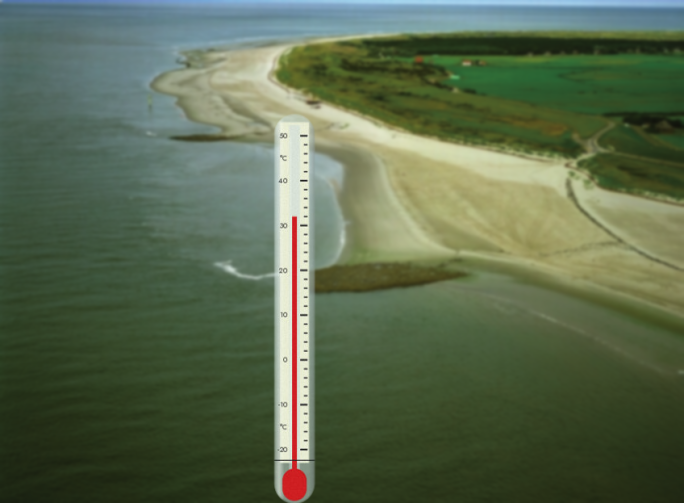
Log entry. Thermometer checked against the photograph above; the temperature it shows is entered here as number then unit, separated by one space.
32 °C
